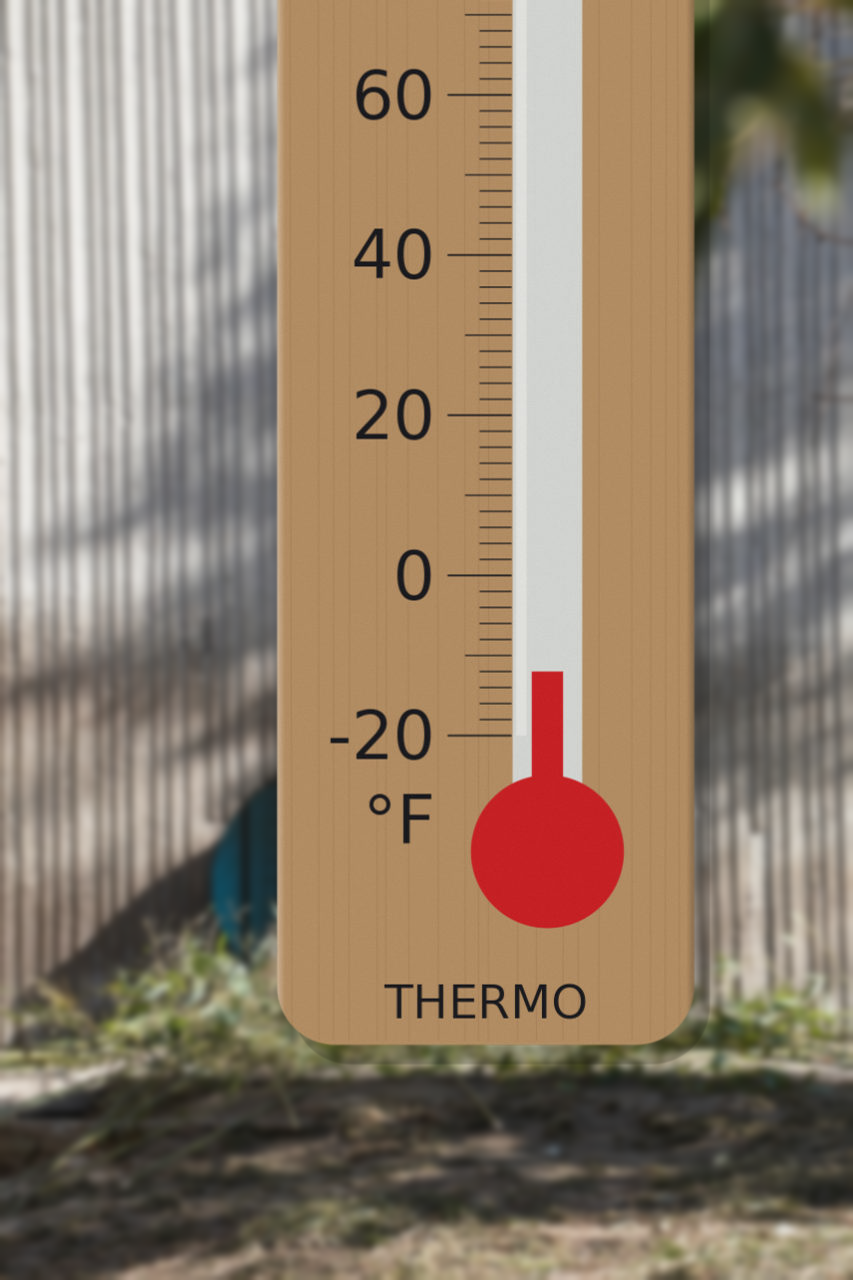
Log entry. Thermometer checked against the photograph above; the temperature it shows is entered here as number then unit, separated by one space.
-12 °F
